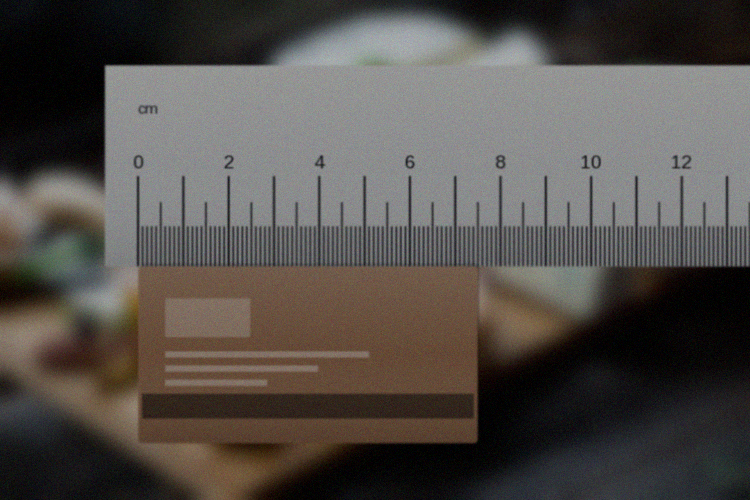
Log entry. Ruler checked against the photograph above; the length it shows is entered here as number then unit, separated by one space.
7.5 cm
